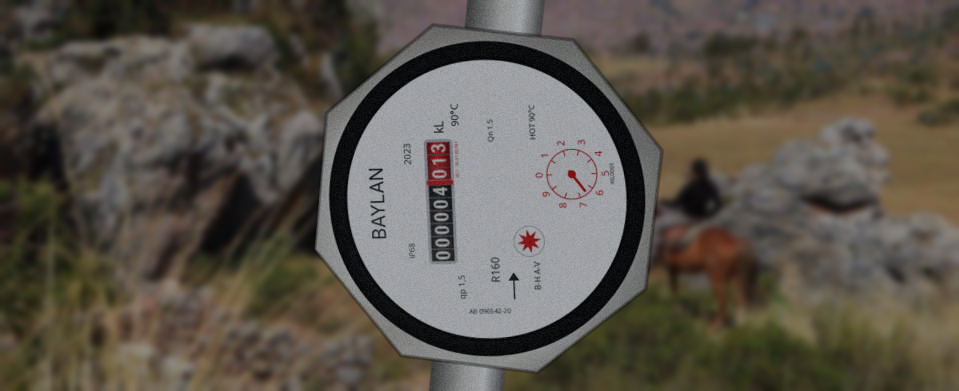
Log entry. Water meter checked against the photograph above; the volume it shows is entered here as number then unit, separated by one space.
4.0136 kL
